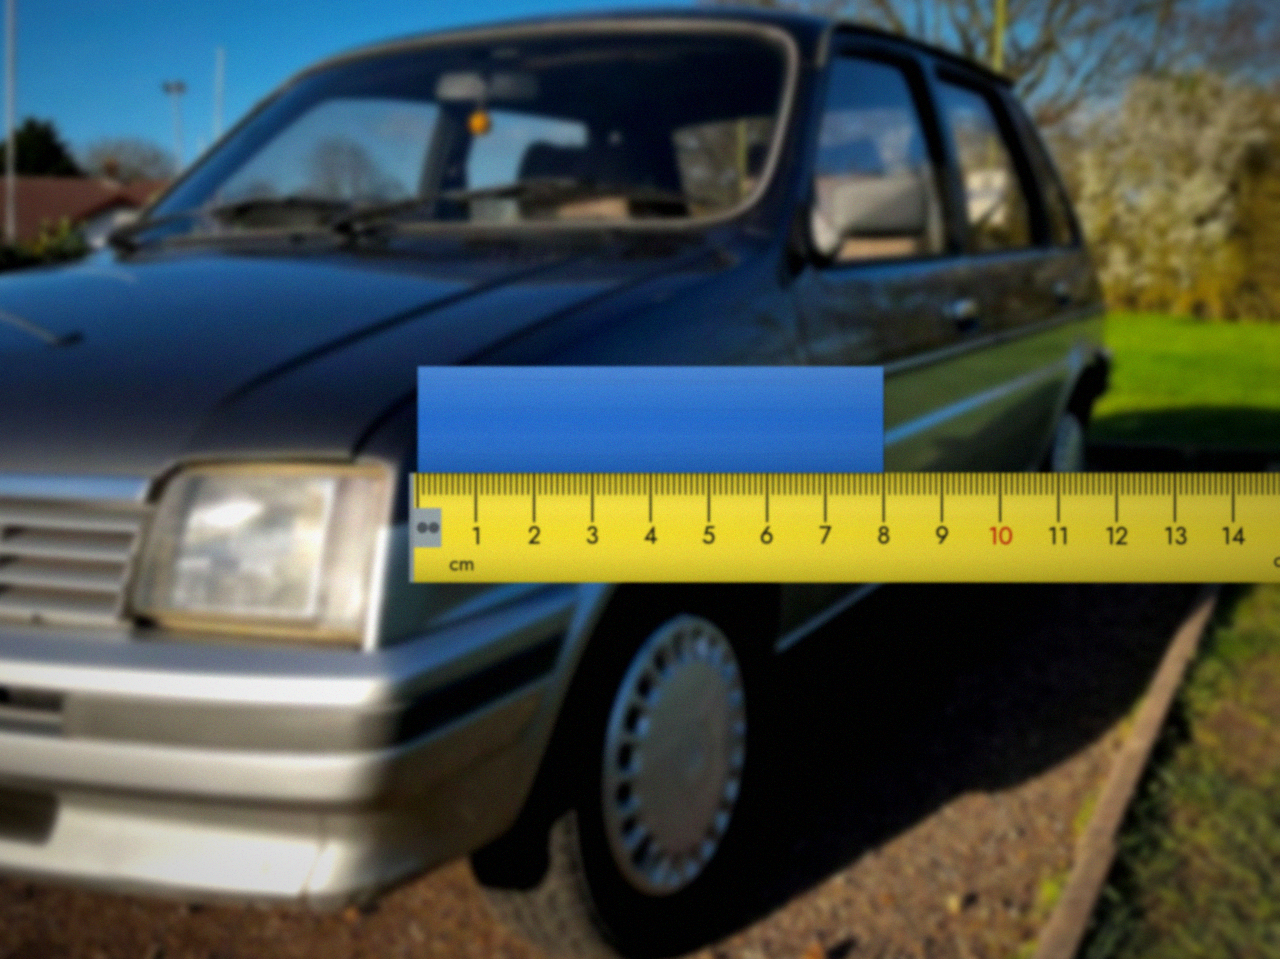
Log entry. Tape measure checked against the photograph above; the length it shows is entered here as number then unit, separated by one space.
8 cm
